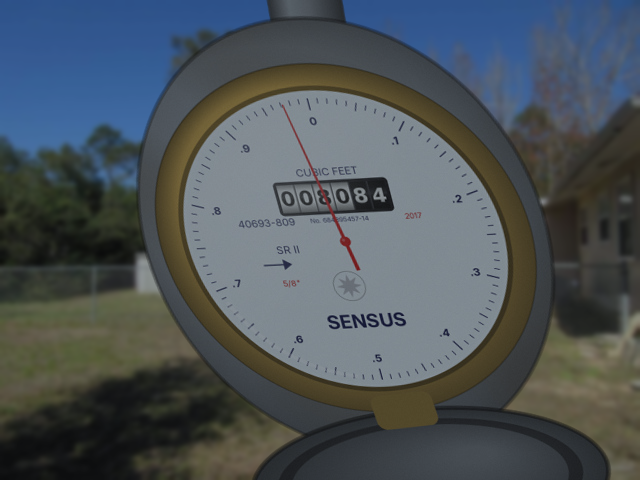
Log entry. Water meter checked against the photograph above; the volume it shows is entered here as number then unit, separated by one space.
8083.97 ft³
